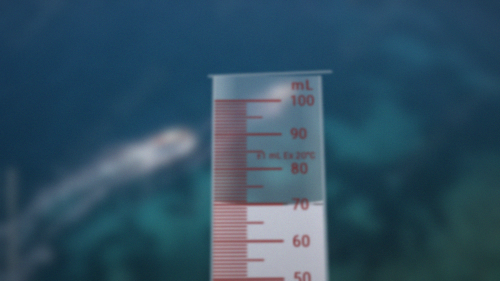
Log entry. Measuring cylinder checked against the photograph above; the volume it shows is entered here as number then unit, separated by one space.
70 mL
